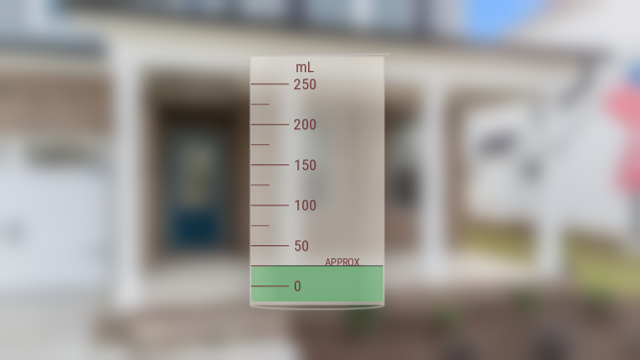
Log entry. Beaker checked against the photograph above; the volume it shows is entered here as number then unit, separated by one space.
25 mL
